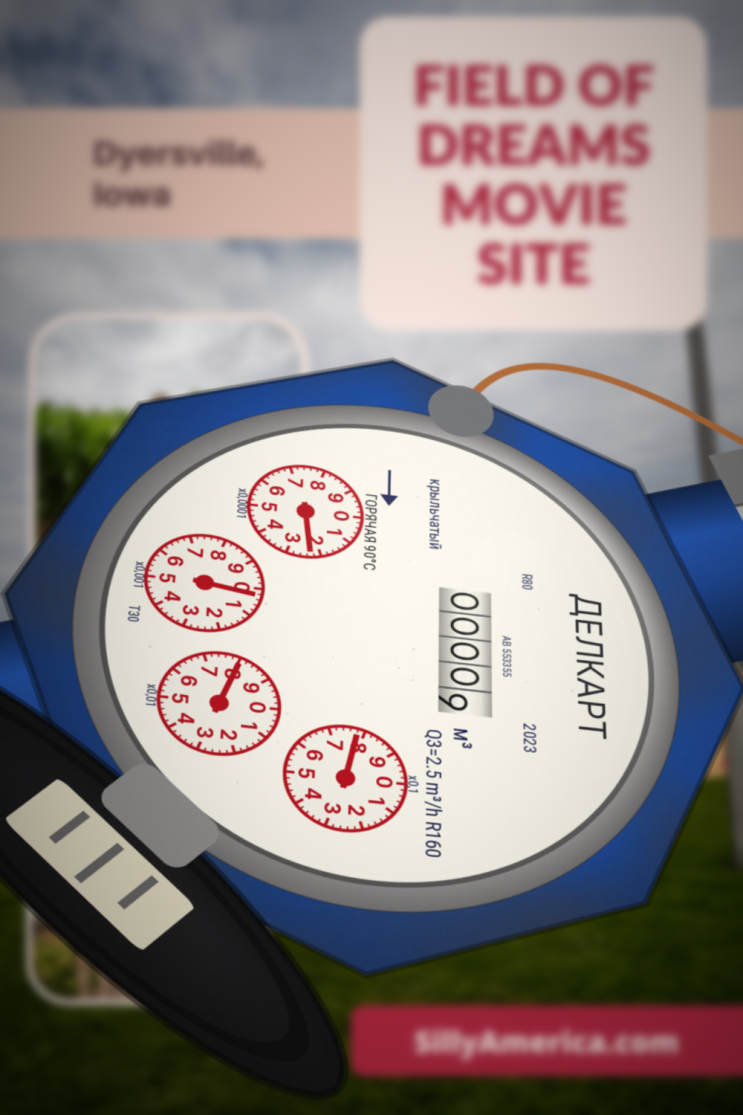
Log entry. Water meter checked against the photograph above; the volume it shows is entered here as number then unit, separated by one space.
8.7802 m³
